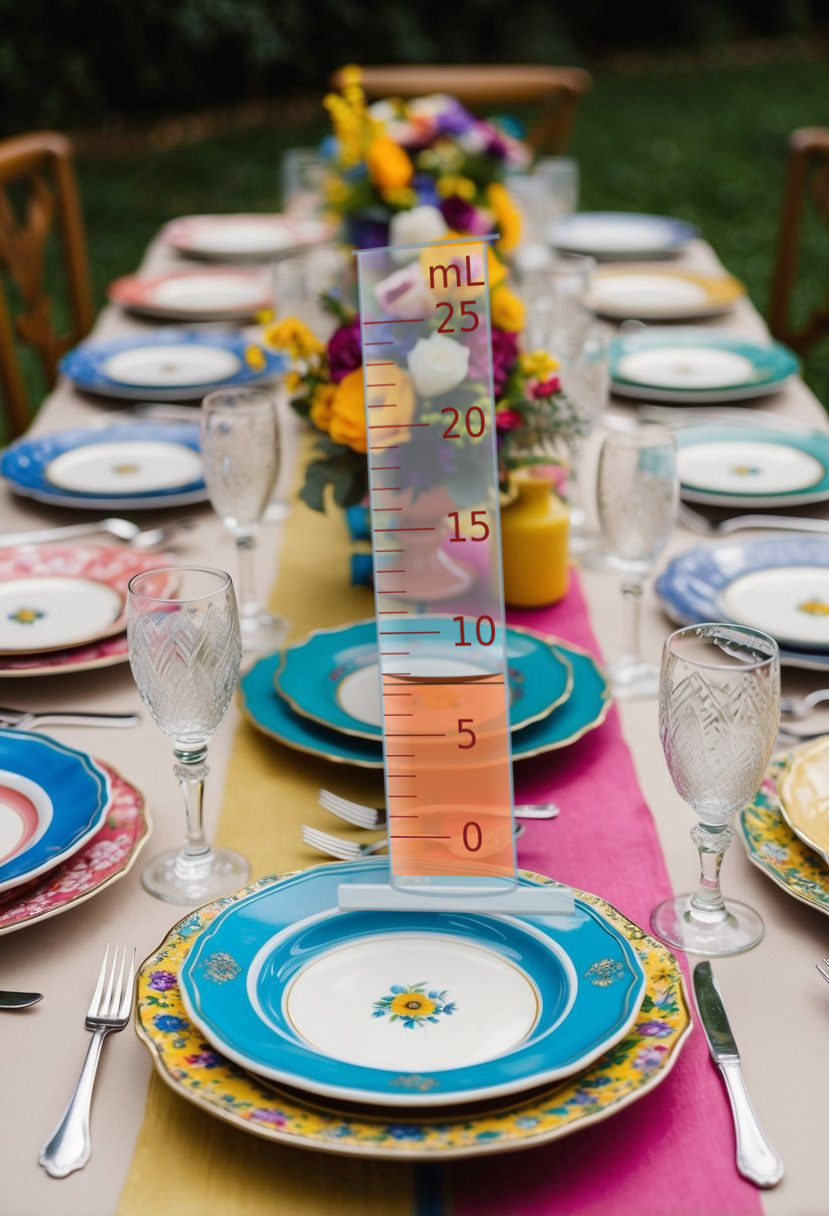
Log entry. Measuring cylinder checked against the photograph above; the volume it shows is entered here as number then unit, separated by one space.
7.5 mL
